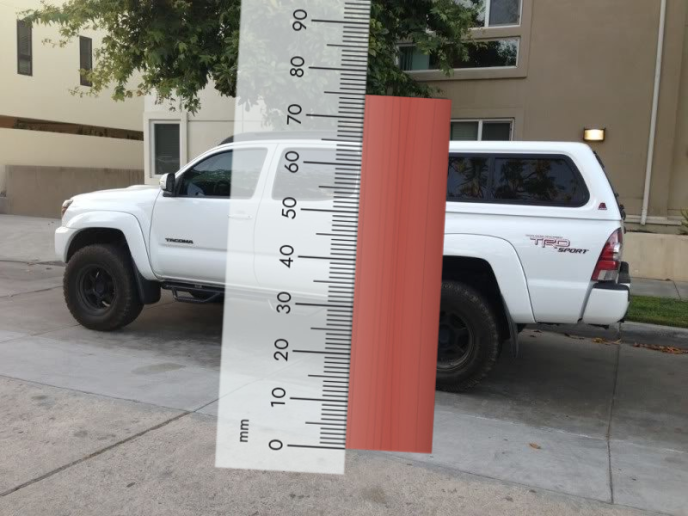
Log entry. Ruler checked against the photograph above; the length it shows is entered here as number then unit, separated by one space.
75 mm
